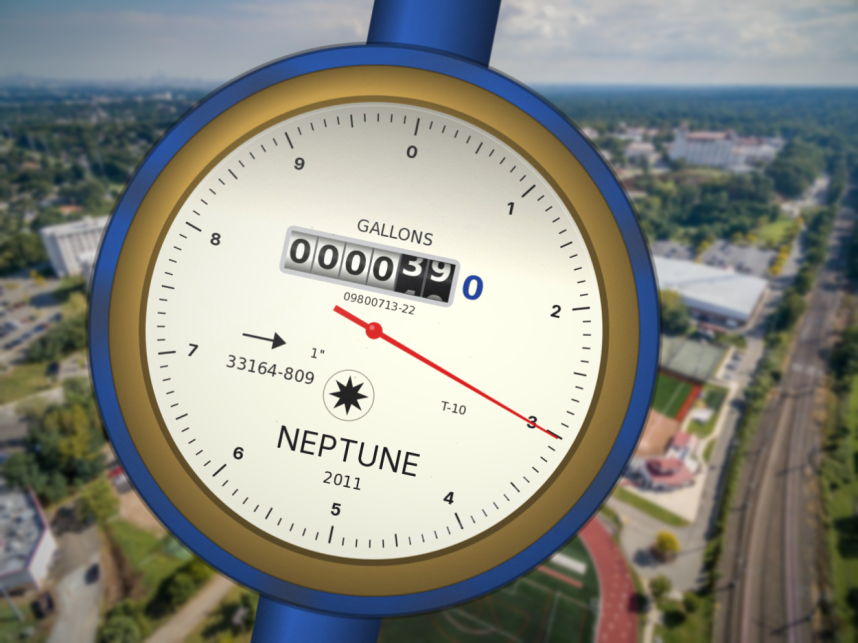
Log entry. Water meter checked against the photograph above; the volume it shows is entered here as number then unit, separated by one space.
393.0 gal
